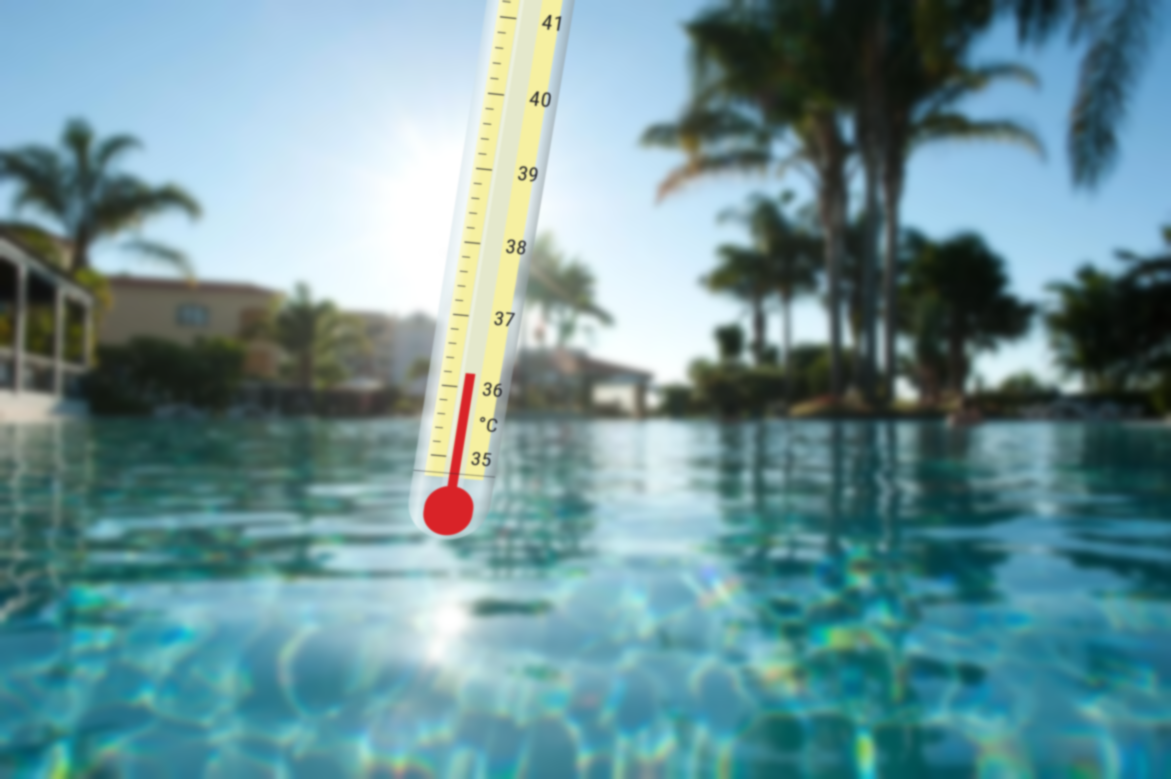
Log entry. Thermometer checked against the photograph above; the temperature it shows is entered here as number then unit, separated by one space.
36.2 °C
